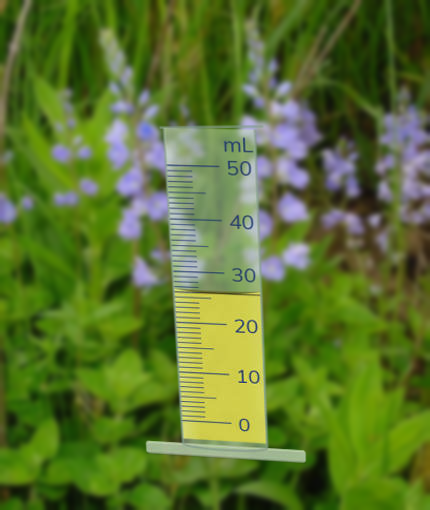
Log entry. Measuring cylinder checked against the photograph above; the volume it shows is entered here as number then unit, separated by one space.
26 mL
